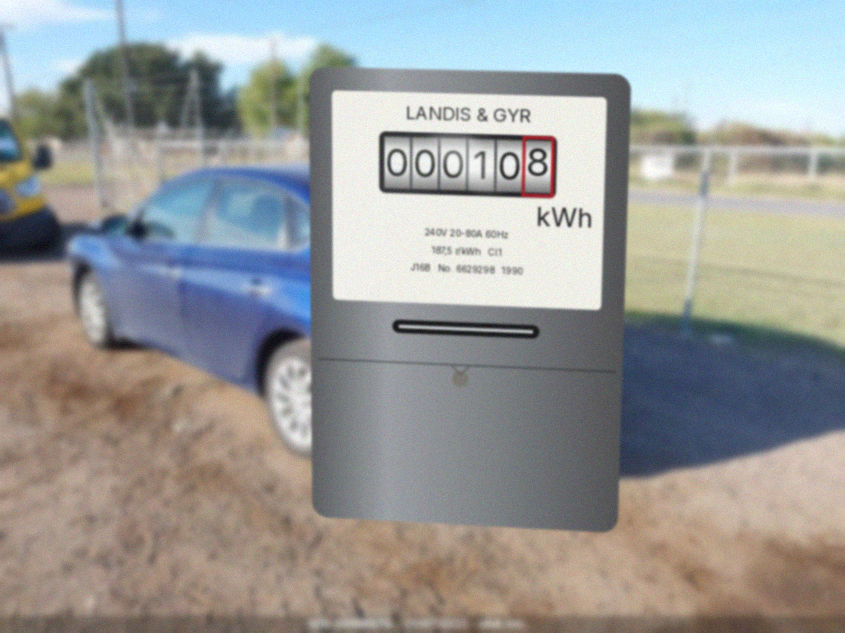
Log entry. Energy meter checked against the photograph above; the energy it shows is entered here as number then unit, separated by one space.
10.8 kWh
